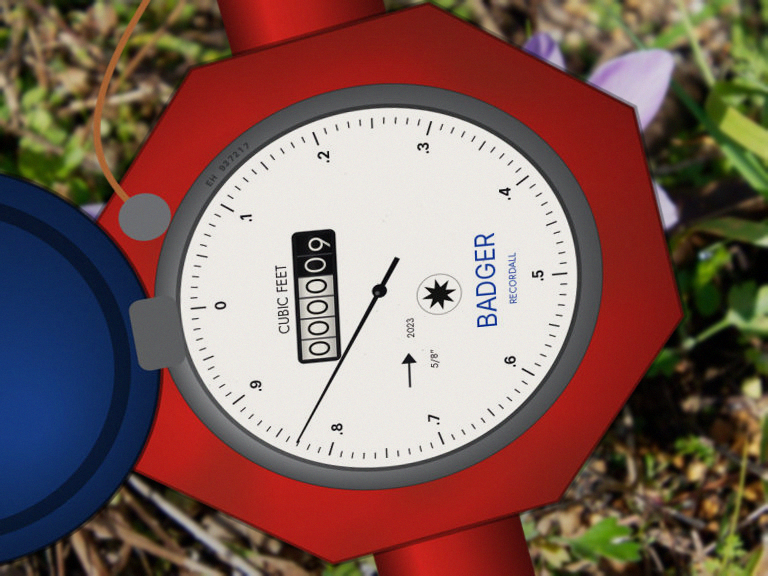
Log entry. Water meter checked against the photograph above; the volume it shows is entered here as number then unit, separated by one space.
8.83 ft³
